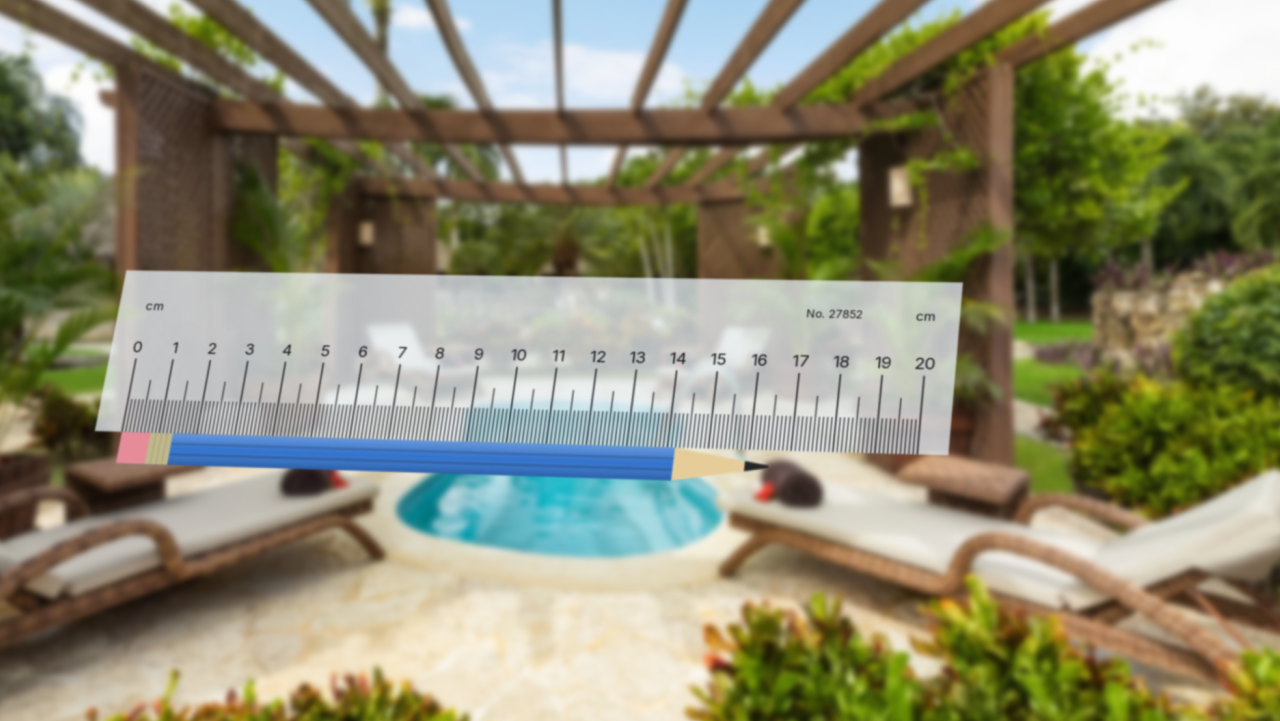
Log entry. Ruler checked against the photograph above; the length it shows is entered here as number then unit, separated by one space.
16.5 cm
